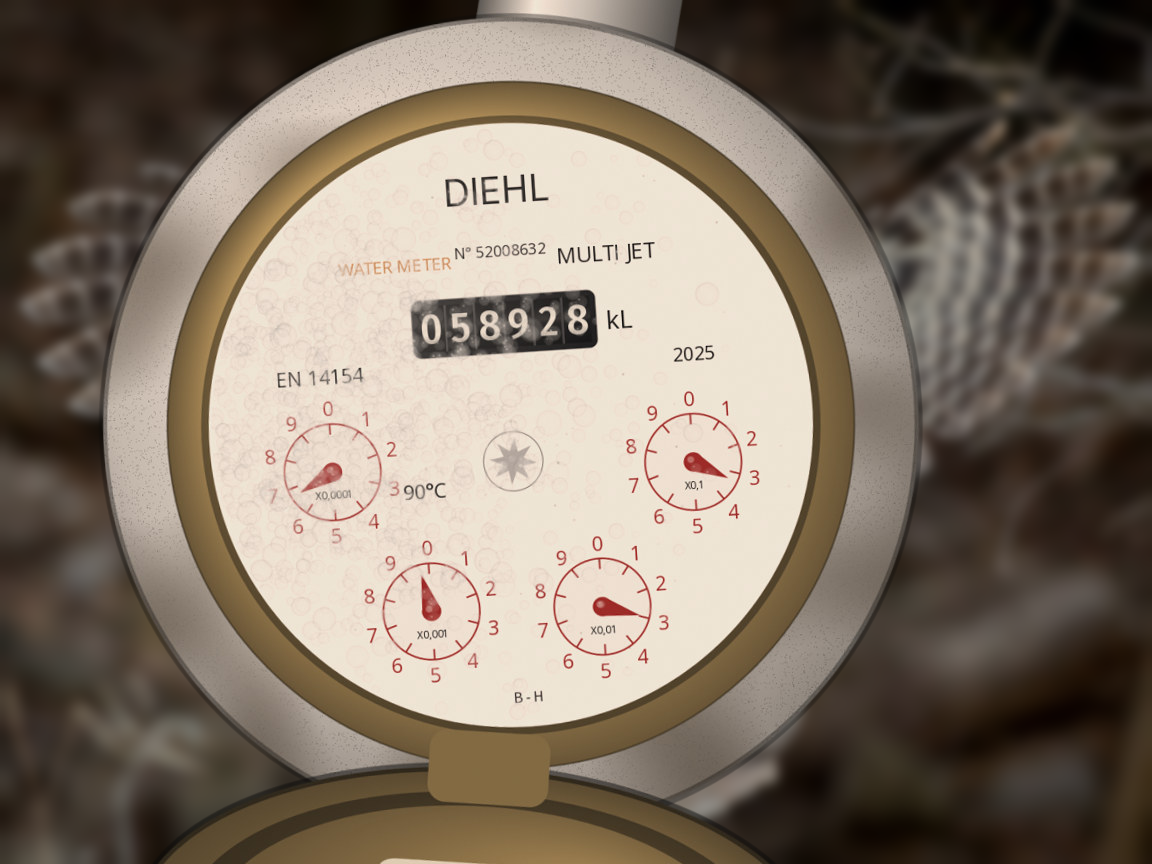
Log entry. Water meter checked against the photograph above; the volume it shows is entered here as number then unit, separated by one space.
58928.3296 kL
